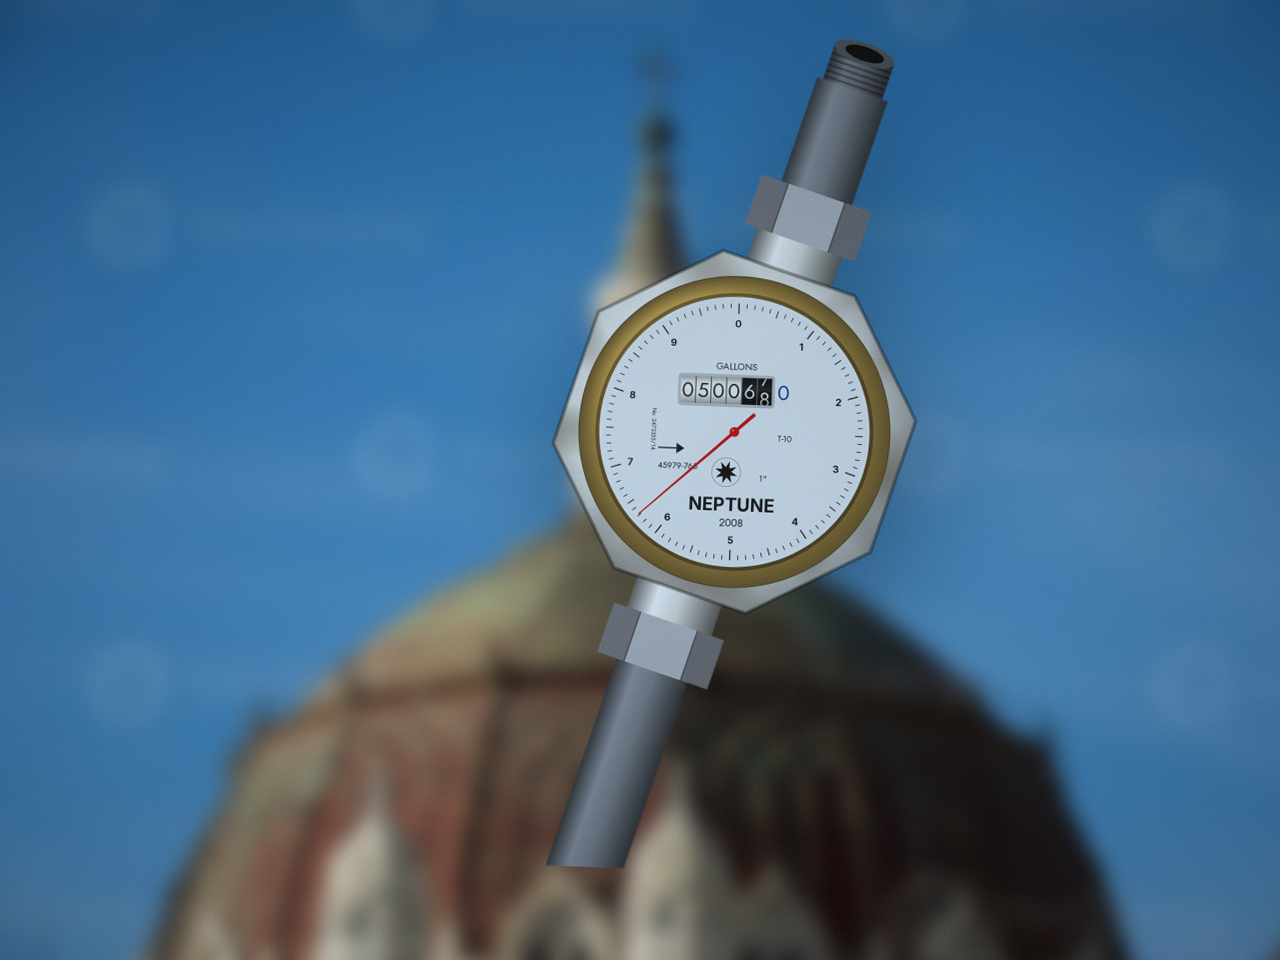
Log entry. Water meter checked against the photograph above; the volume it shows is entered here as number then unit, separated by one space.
500676.3 gal
